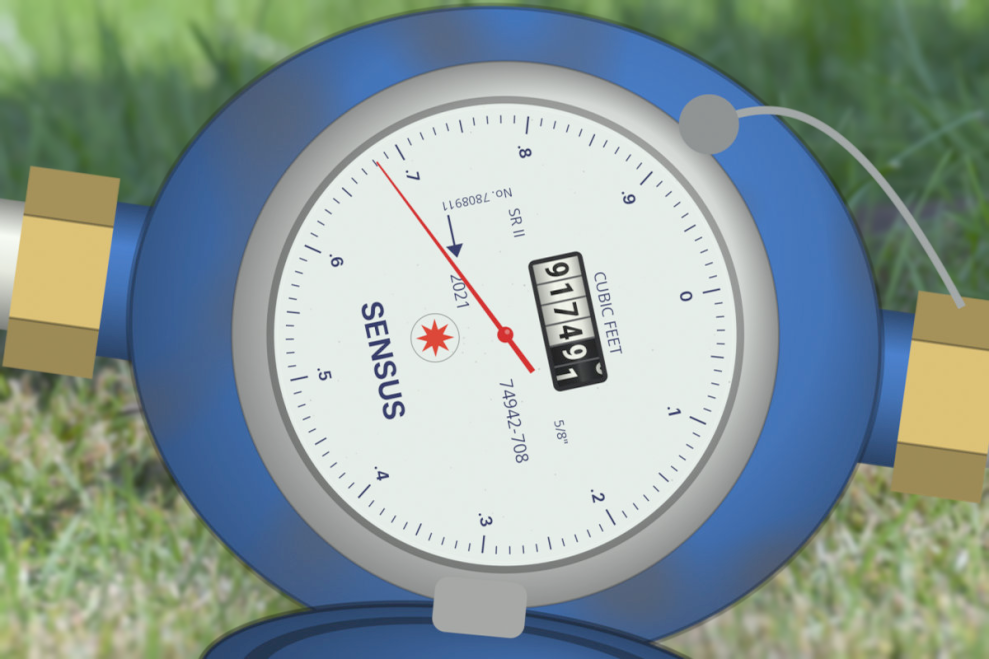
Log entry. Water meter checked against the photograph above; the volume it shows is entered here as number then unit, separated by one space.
917490.68 ft³
